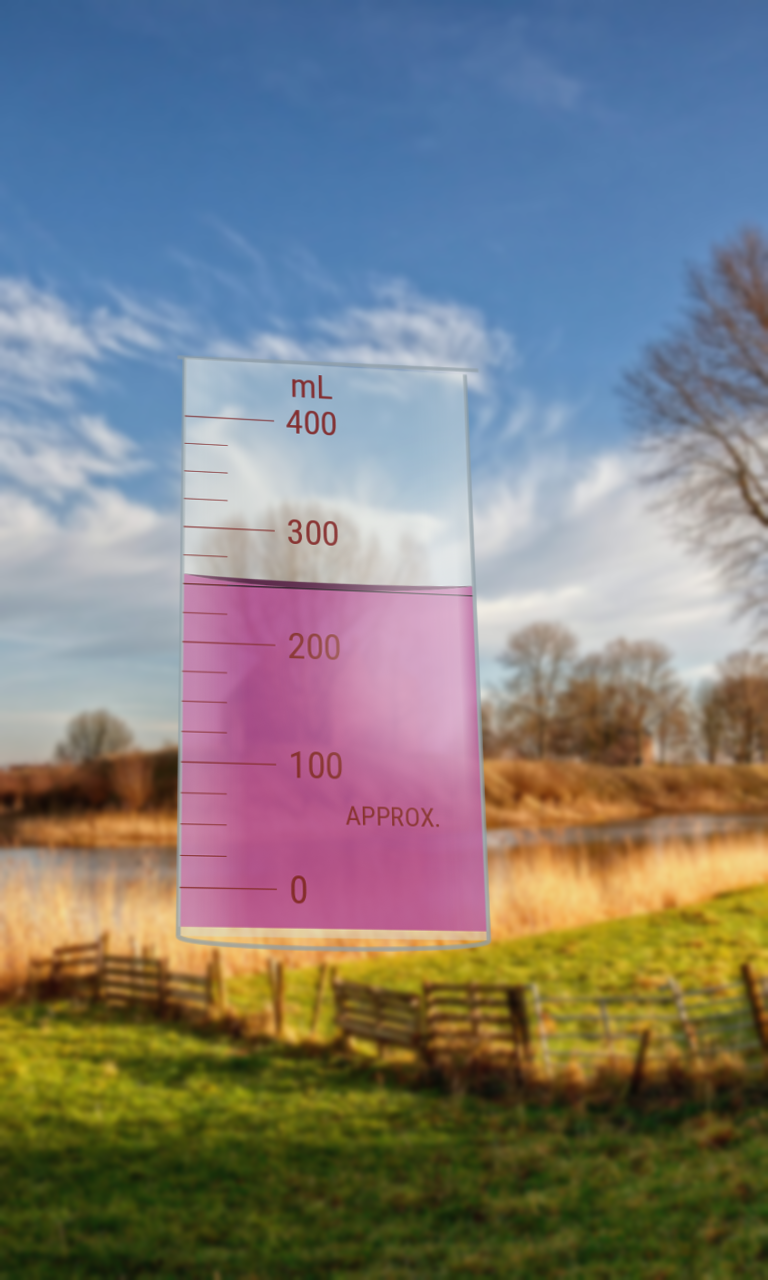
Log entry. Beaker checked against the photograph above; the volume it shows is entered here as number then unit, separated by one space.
250 mL
